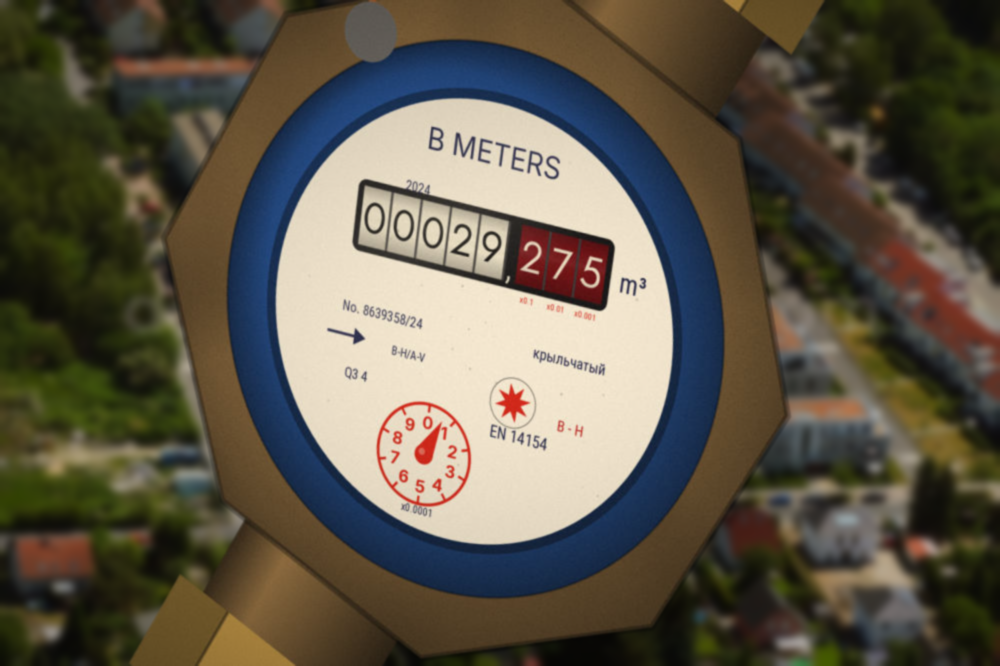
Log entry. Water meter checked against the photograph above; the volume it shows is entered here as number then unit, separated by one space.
29.2750 m³
